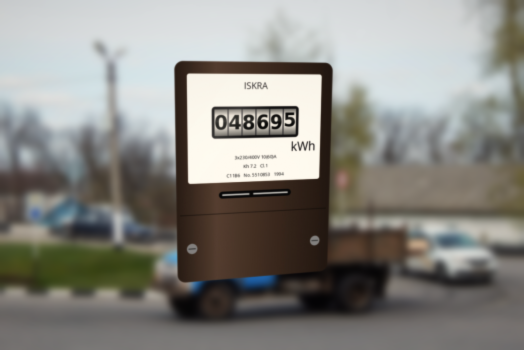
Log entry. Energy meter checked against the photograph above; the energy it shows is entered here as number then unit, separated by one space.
48695 kWh
